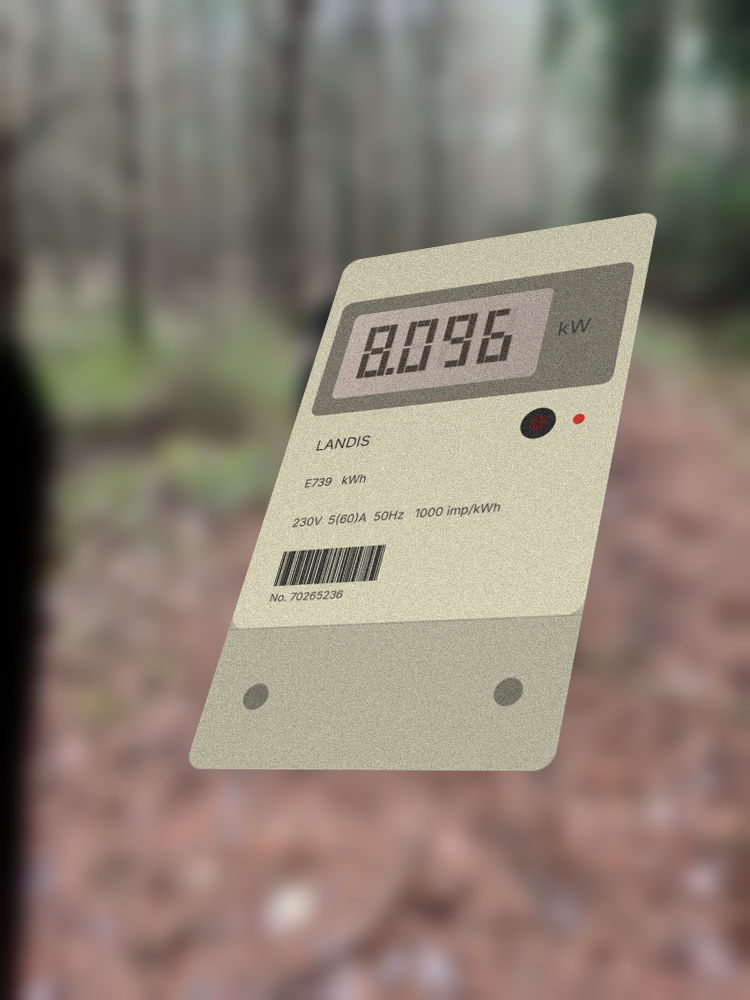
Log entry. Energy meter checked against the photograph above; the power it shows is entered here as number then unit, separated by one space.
8.096 kW
